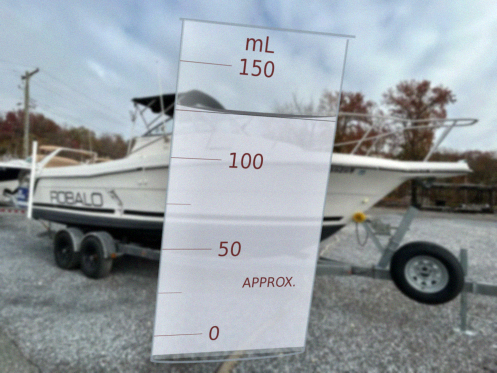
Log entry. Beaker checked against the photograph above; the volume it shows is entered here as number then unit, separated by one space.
125 mL
